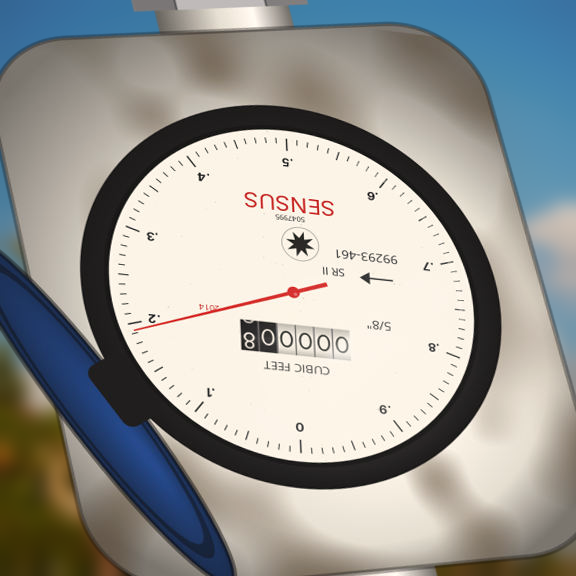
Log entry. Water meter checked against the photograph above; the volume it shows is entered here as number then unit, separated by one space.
8.19 ft³
